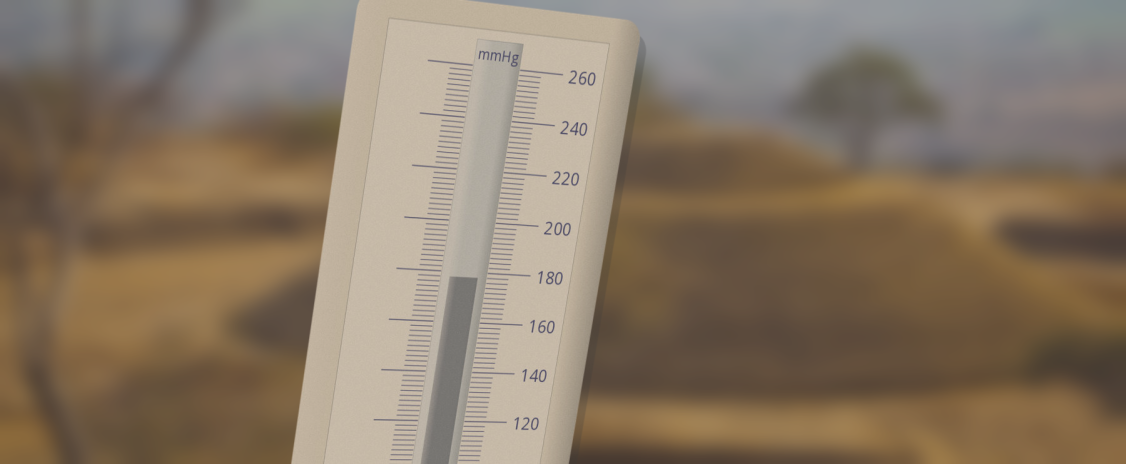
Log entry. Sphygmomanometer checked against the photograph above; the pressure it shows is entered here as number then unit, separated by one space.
178 mmHg
